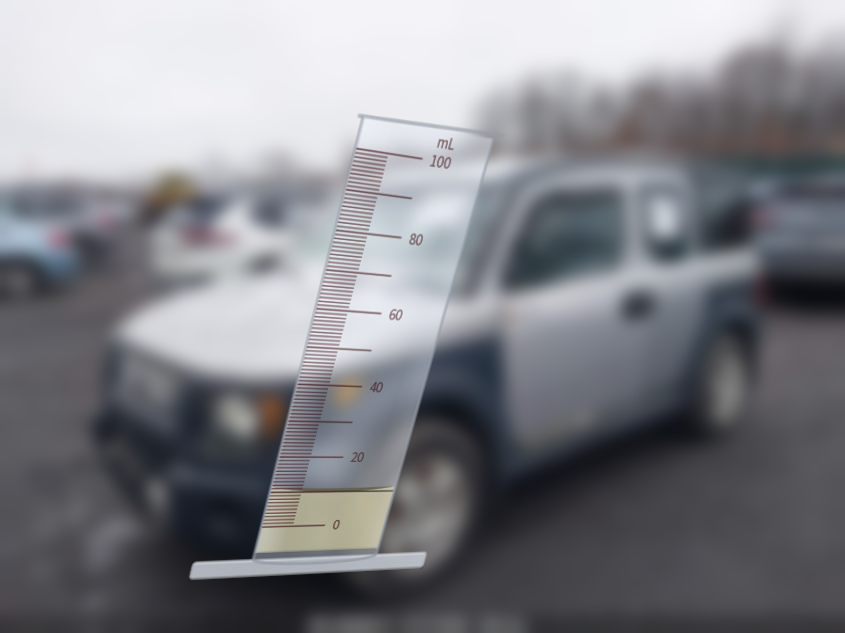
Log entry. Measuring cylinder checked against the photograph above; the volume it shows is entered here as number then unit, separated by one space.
10 mL
